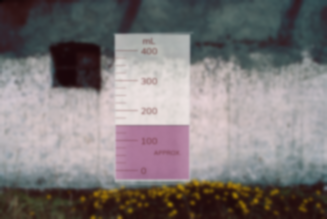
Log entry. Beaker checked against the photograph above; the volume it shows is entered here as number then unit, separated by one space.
150 mL
